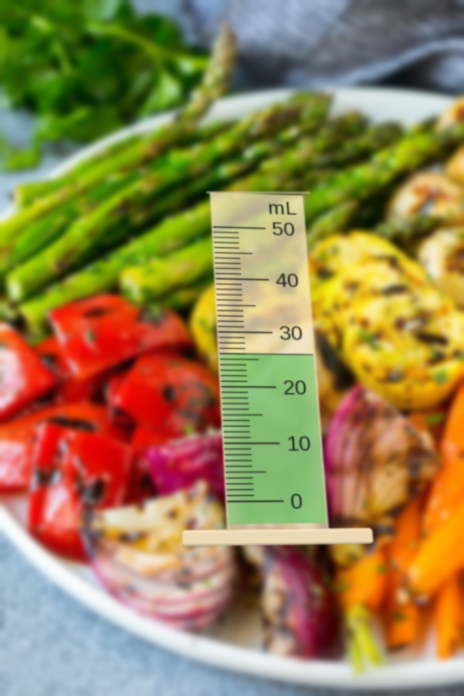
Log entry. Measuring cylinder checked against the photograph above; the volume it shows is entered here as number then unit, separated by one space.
26 mL
